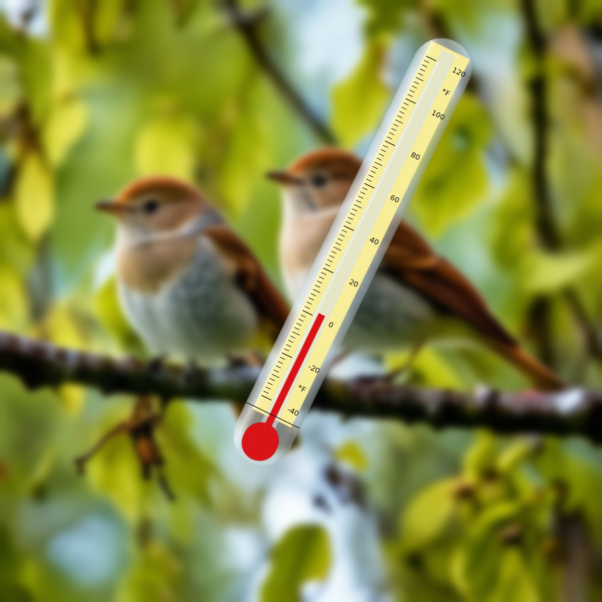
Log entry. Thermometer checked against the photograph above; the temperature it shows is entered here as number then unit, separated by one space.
2 °F
